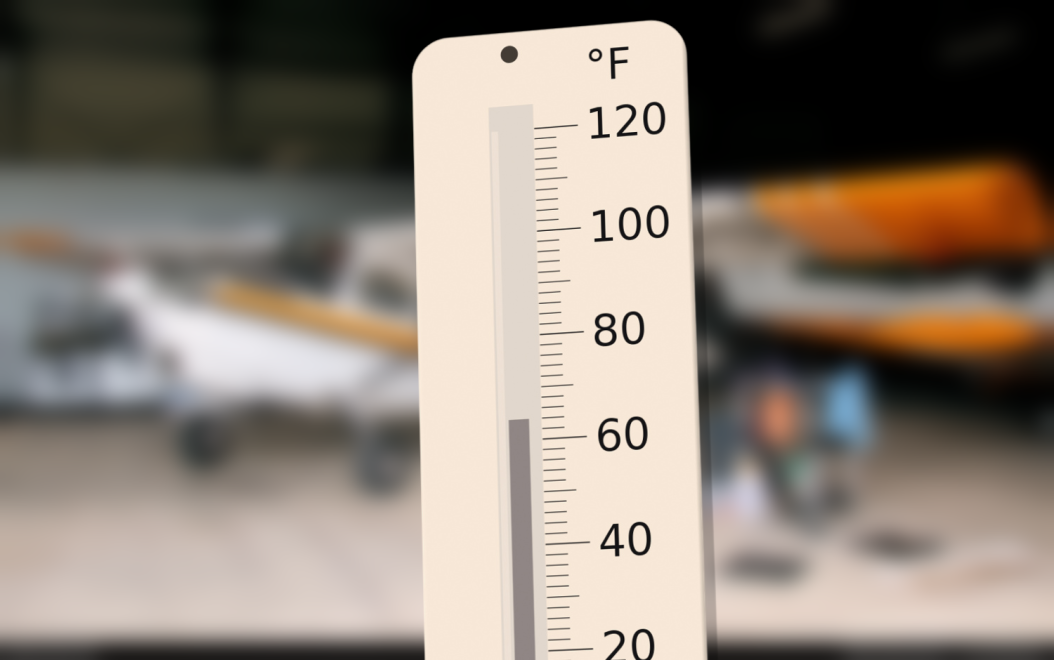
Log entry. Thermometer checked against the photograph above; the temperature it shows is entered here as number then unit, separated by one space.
64 °F
